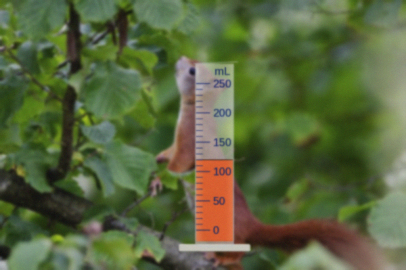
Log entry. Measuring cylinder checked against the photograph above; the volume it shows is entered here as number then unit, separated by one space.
120 mL
